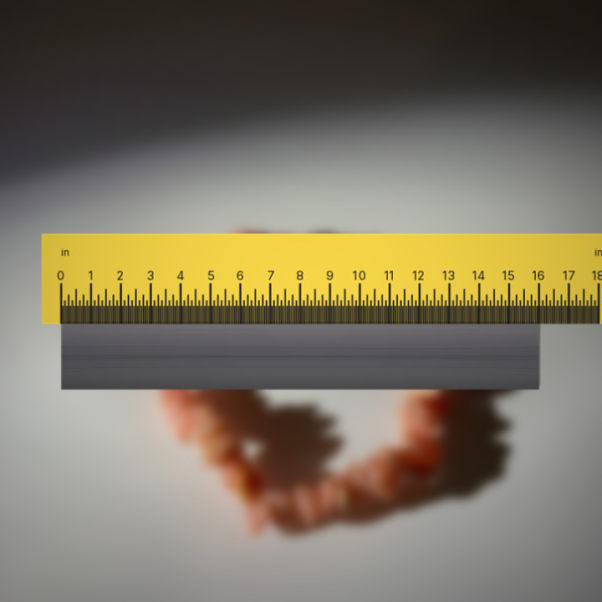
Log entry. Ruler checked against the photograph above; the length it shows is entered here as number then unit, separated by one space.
16 in
